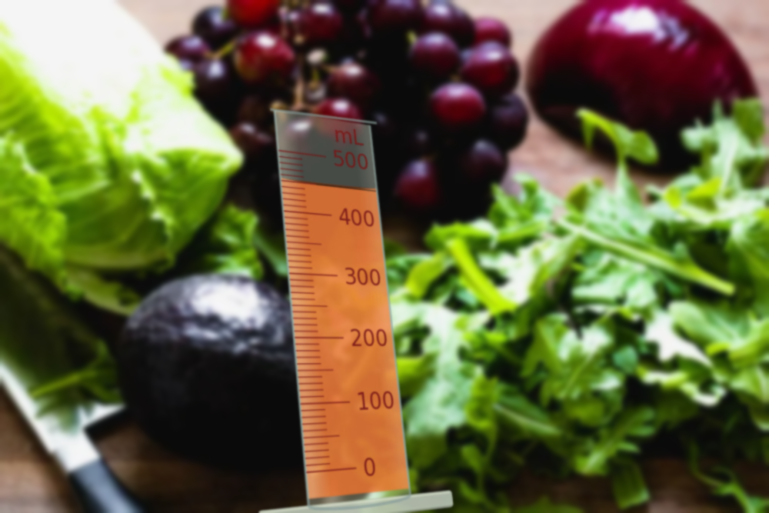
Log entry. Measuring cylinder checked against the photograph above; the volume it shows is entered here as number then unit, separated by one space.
450 mL
